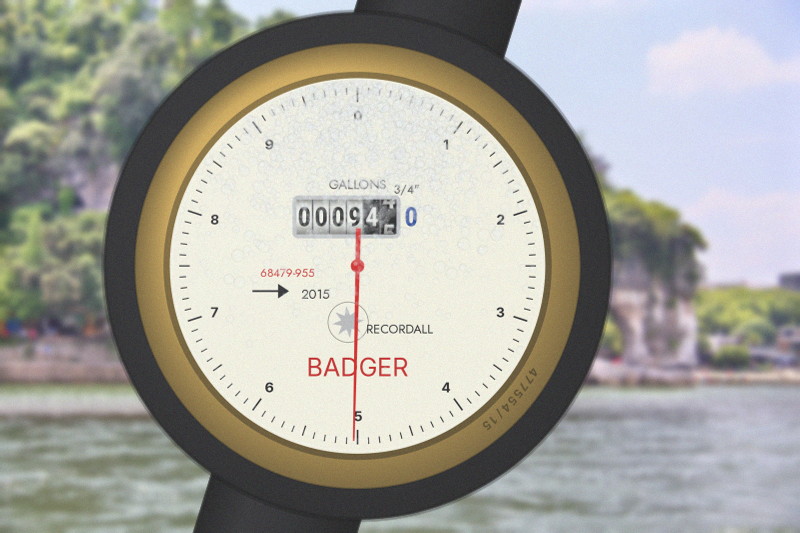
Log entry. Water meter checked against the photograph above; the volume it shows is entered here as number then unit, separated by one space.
9445.0 gal
